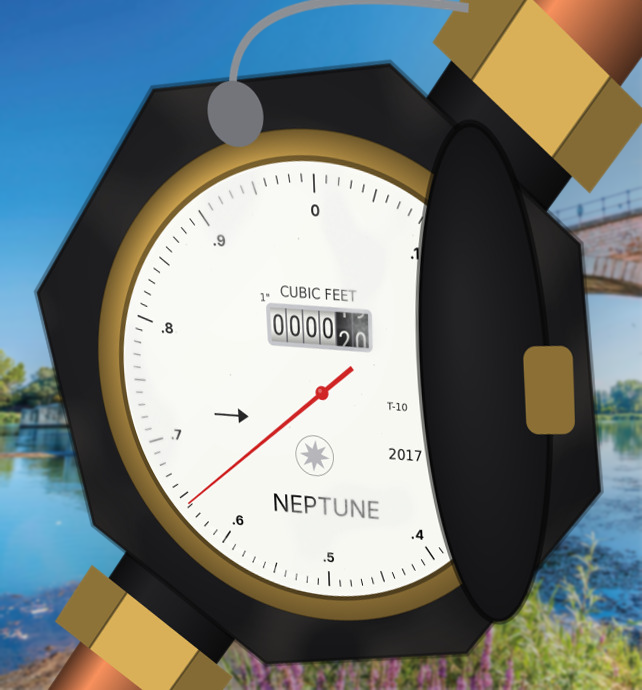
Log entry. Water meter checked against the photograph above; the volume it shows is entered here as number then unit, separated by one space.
19.64 ft³
